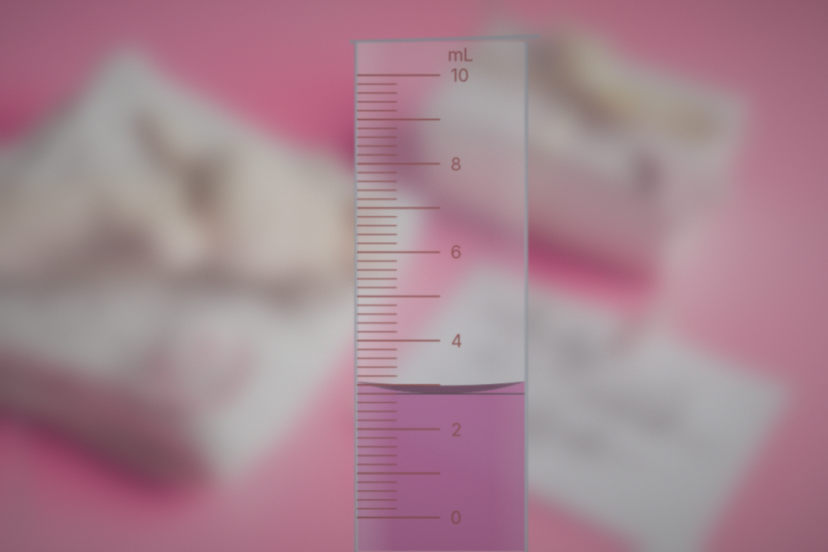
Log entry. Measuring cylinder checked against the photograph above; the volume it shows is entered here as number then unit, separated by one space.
2.8 mL
